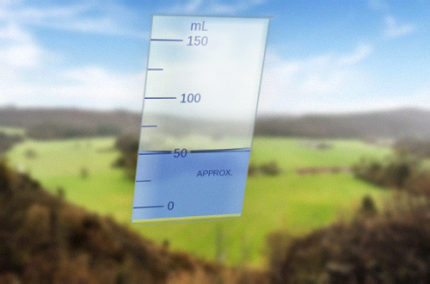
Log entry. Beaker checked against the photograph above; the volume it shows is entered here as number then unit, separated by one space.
50 mL
